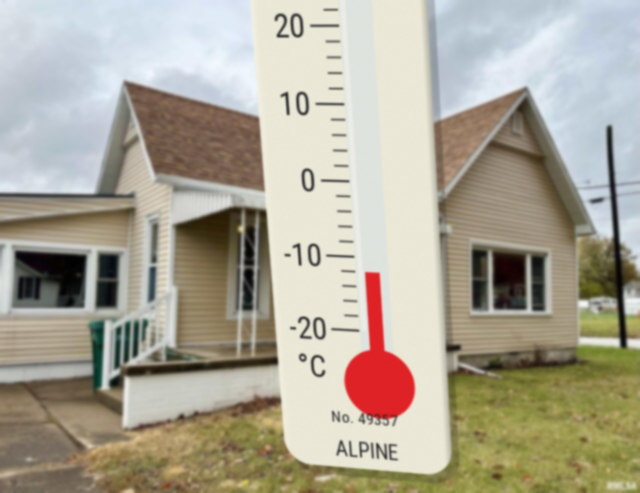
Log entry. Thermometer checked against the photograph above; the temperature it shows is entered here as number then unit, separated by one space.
-12 °C
